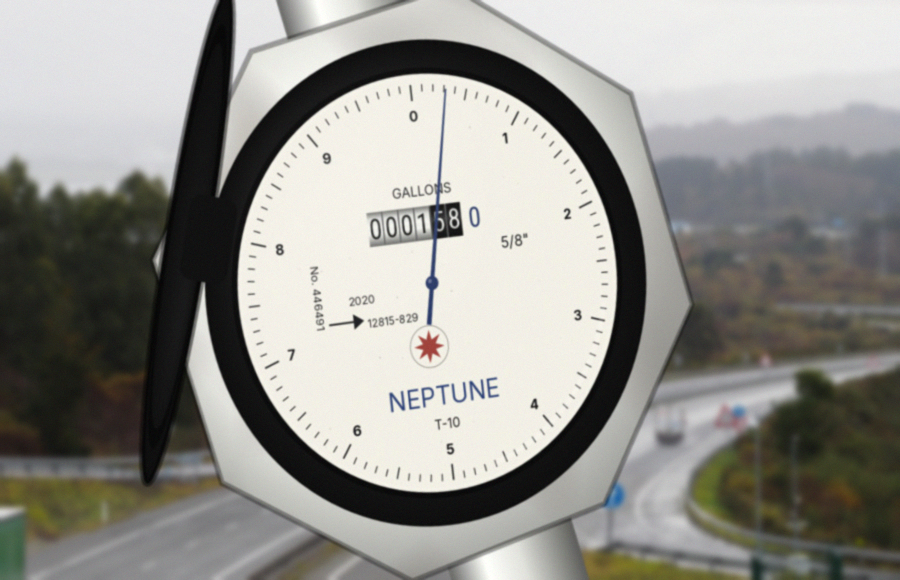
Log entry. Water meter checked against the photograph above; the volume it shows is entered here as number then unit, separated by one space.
1580.3 gal
